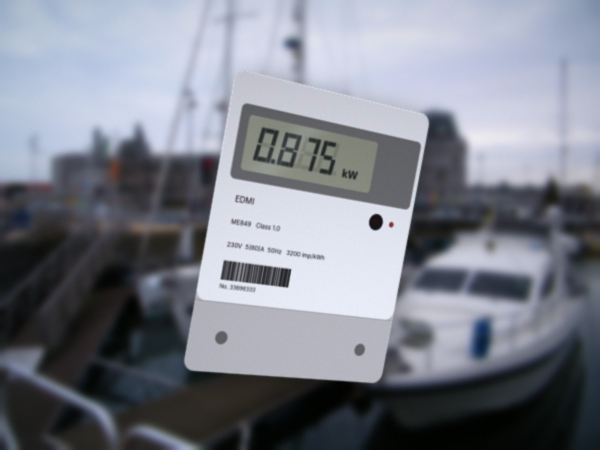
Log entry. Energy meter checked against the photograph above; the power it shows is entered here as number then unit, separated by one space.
0.875 kW
